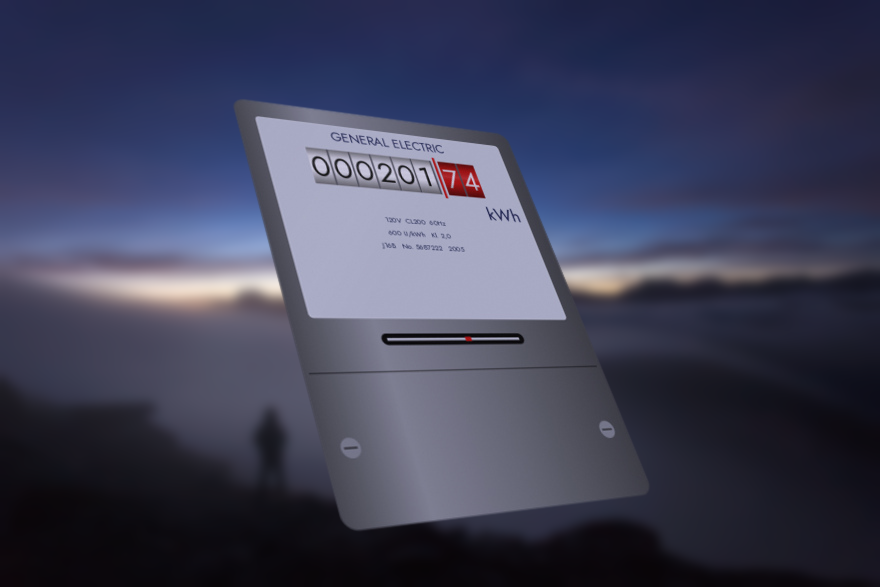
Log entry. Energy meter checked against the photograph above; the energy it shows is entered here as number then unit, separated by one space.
201.74 kWh
